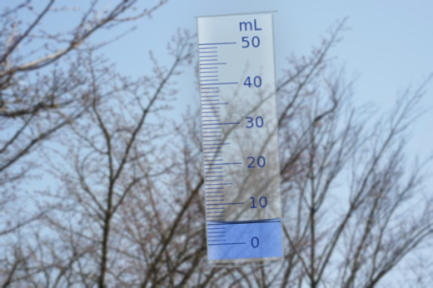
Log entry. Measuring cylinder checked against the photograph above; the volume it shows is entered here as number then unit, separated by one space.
5 mL
